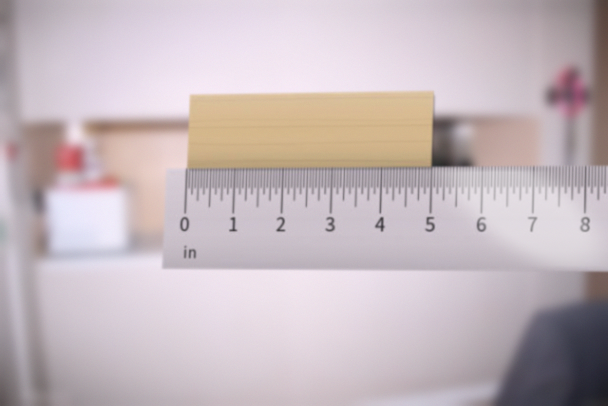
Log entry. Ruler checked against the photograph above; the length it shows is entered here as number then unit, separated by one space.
5 in
